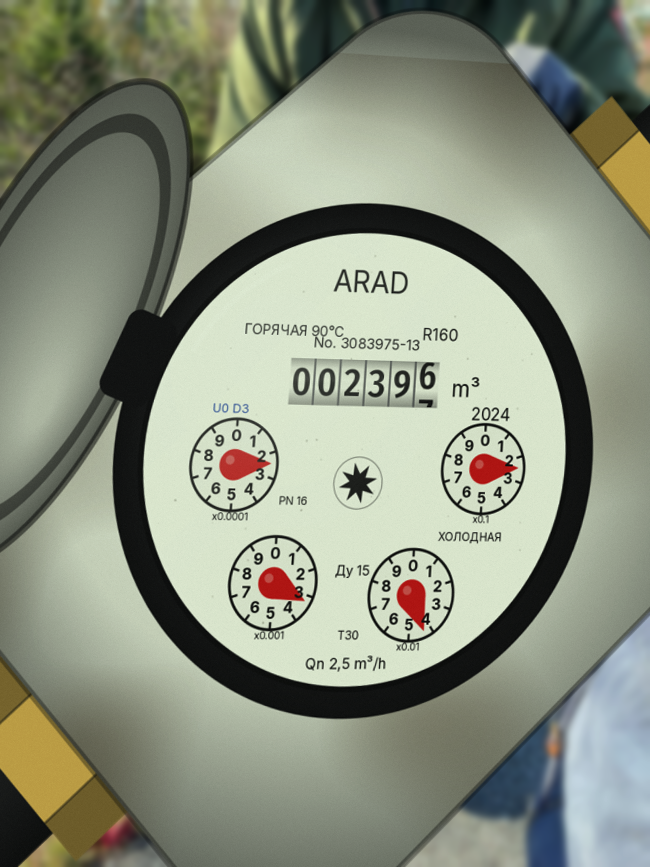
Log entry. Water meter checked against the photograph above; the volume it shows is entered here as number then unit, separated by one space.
2396.2432 m³
